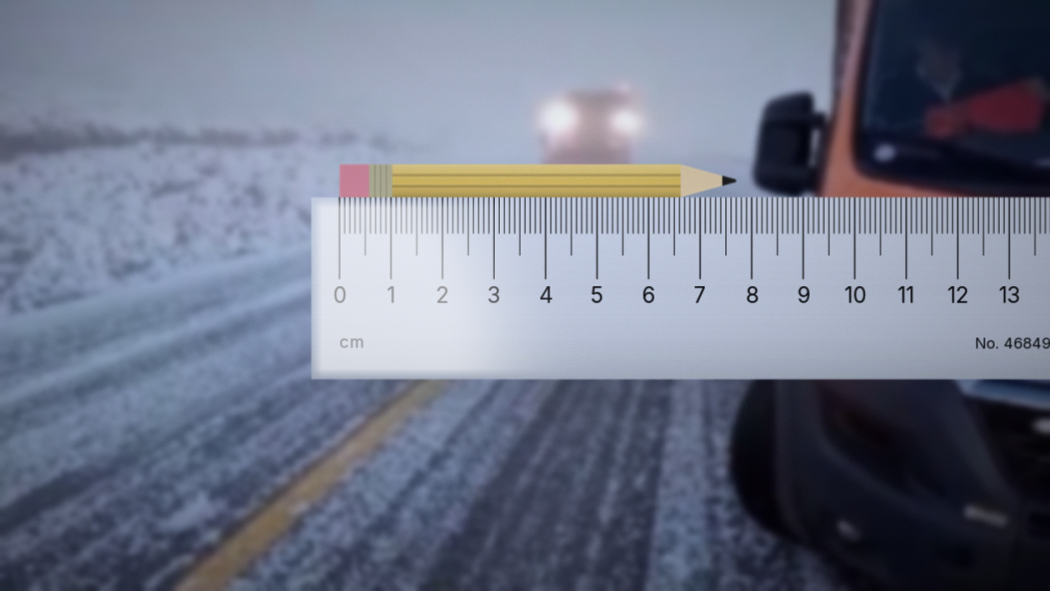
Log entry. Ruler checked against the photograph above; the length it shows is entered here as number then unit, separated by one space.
7.7 cm
